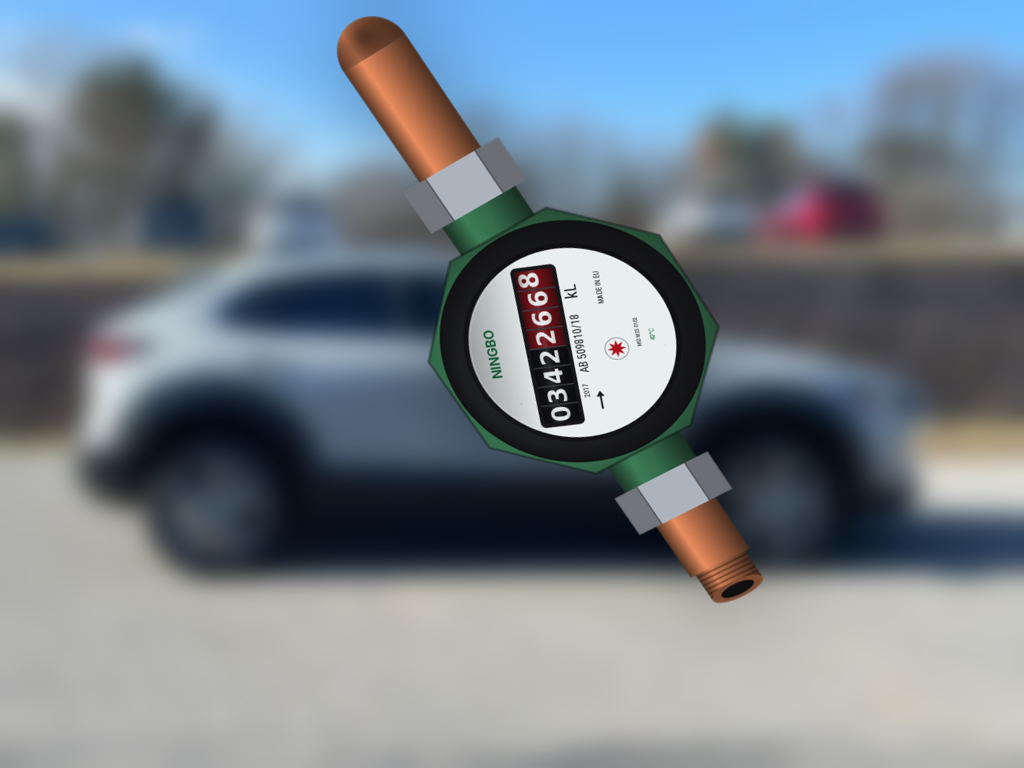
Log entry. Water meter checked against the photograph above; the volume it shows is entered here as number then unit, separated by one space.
342.2668 kL
